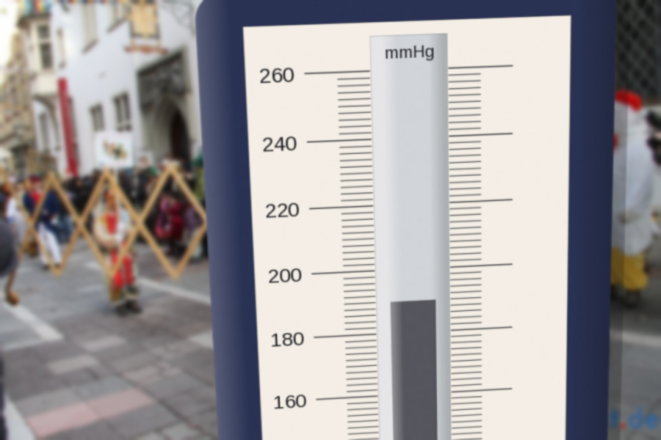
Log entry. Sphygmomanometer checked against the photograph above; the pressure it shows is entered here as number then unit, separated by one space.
190 mmHg
